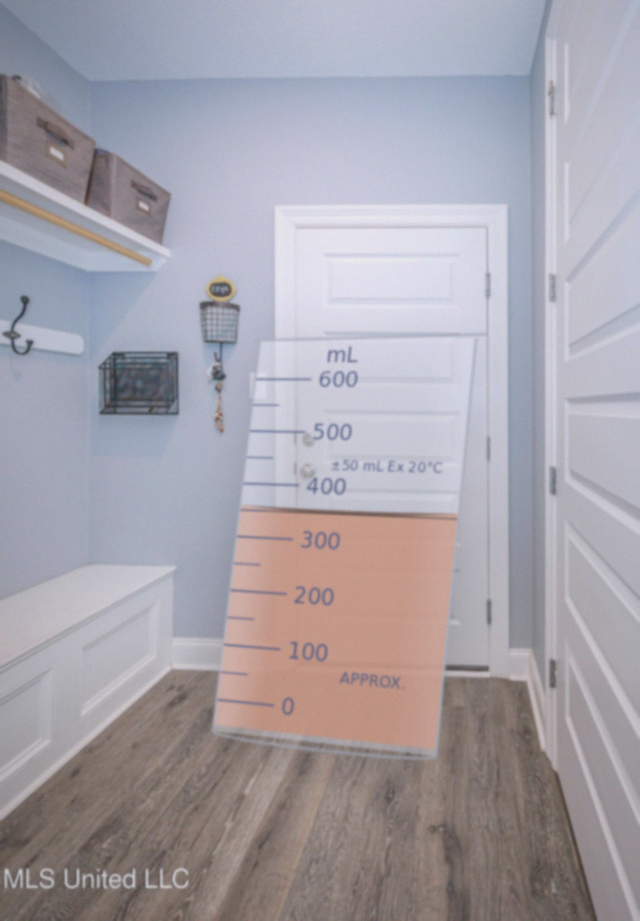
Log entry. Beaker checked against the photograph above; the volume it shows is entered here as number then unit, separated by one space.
350 mL
